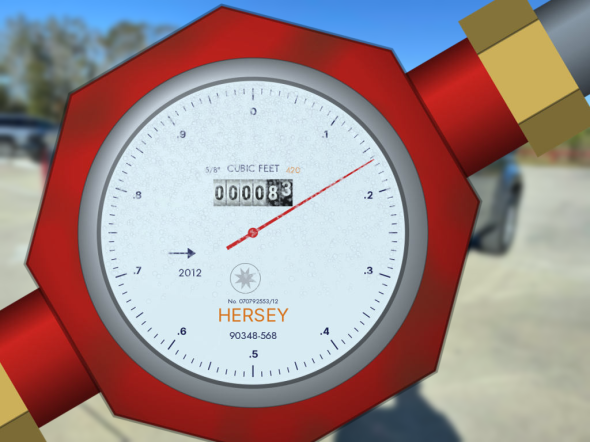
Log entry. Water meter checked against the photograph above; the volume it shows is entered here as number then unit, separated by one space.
83.16 ft³
